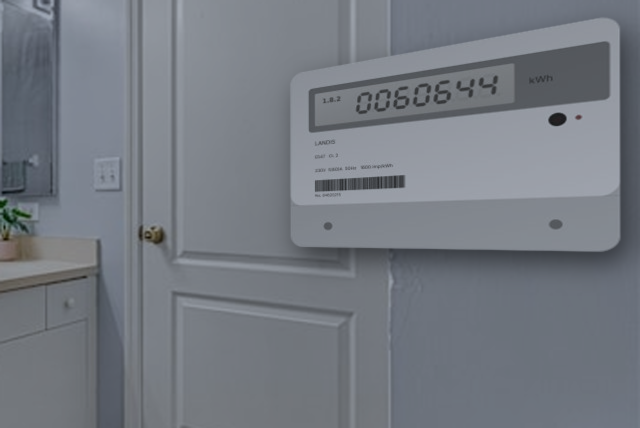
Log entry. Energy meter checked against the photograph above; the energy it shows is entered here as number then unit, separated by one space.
60644 kWh
